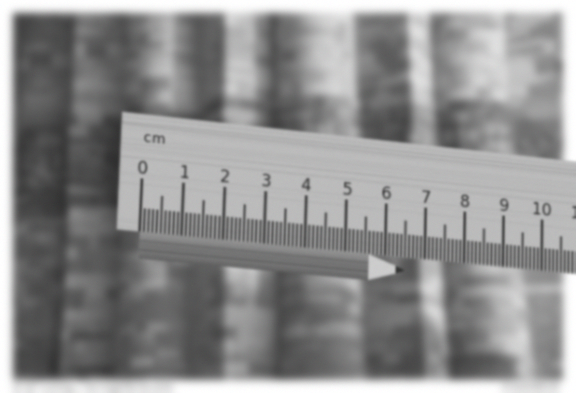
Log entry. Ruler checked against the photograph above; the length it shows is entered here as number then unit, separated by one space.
6.5 cm
